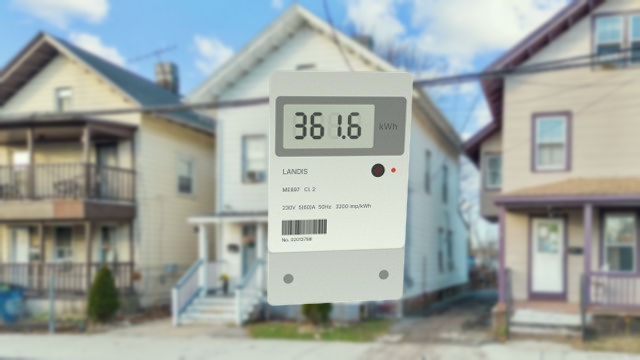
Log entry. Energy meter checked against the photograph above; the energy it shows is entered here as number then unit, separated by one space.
361.6 kWh
